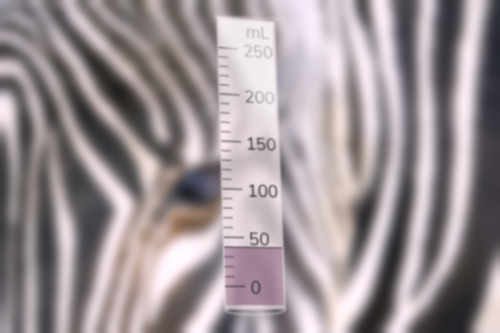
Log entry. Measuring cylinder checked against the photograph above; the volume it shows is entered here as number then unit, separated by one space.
40 mL
